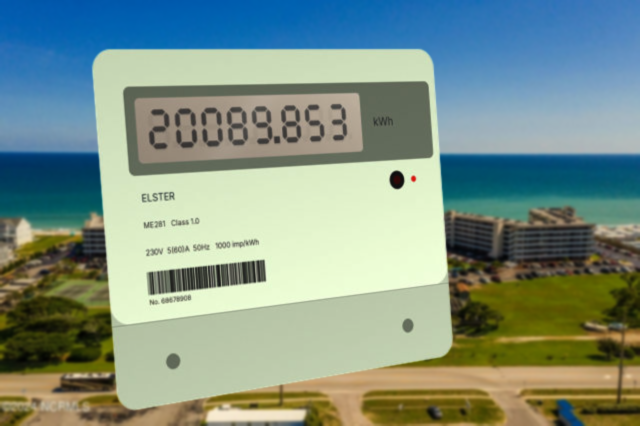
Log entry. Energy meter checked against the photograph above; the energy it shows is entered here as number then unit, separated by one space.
20089.853 kWh
